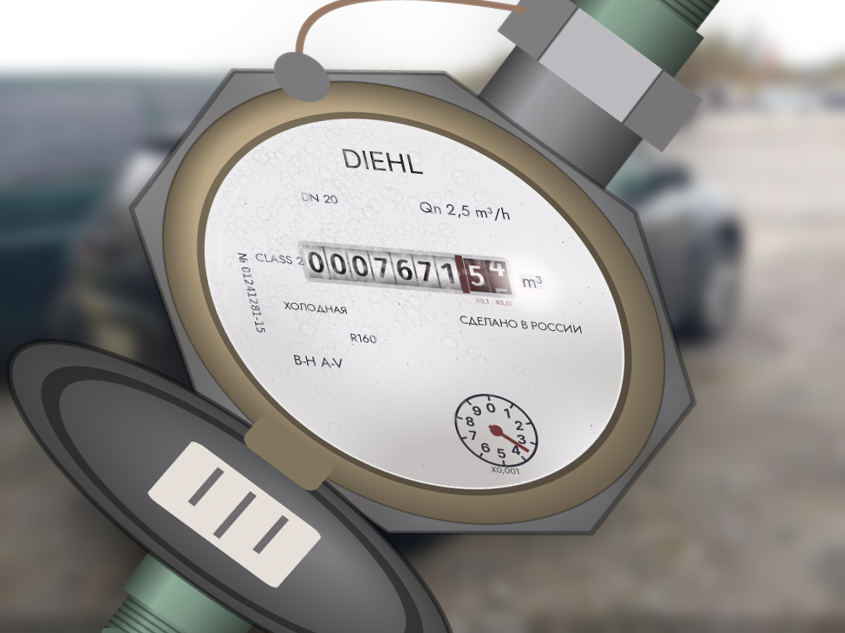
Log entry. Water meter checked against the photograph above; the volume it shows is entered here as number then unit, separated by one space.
7671.543 m³
